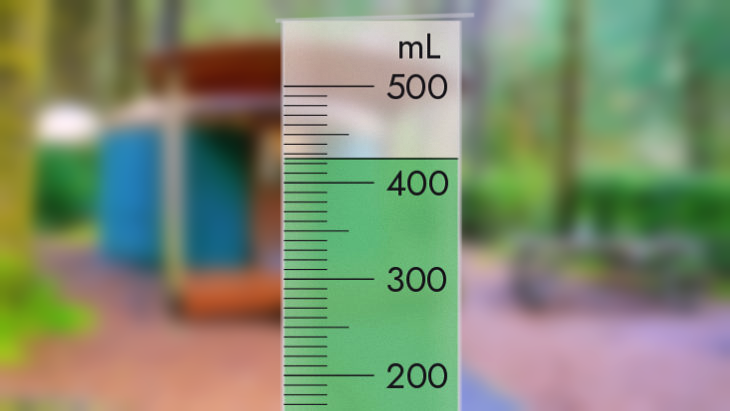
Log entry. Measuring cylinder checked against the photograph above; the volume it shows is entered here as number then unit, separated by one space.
425 mL
